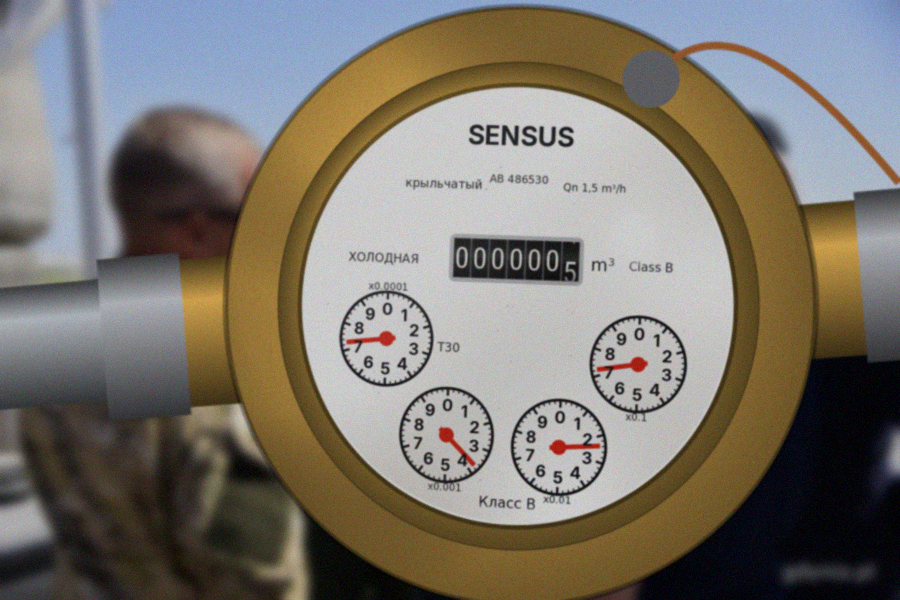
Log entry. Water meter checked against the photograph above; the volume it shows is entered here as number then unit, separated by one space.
4.7237 m³
